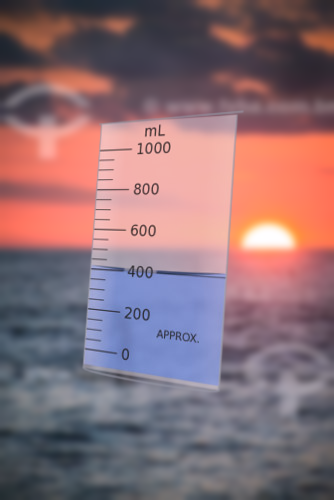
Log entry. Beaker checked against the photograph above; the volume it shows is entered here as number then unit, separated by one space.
400 mL
